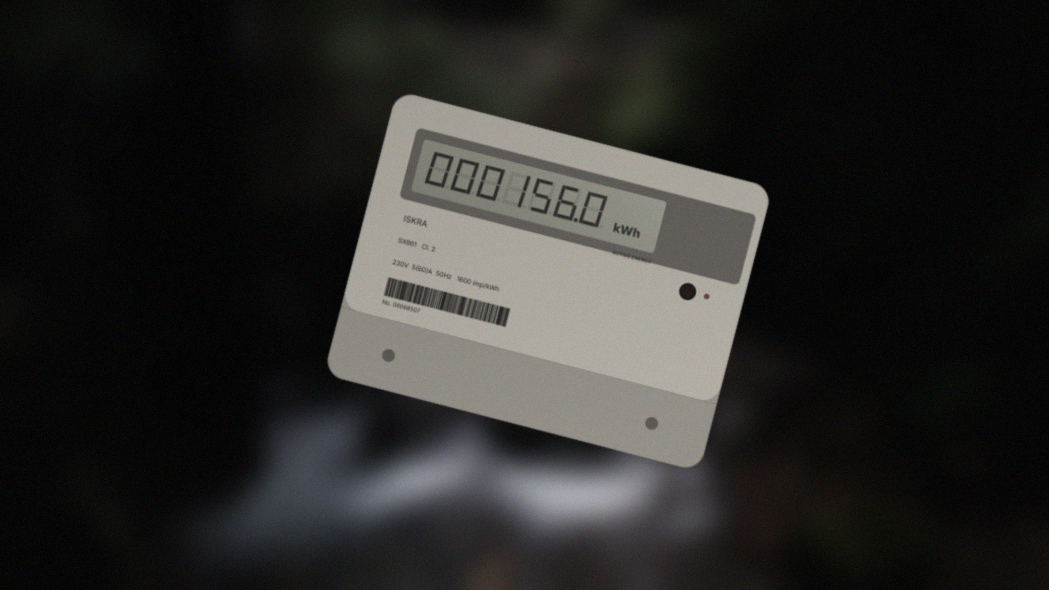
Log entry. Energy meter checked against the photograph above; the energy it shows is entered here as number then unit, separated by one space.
156.0 kWh
